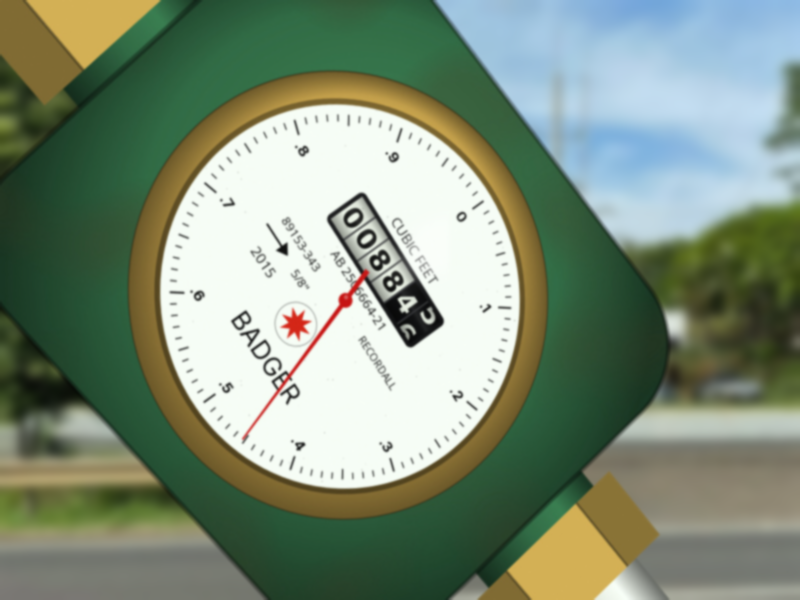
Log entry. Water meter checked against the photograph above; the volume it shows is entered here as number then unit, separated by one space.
8845.45 ft³
